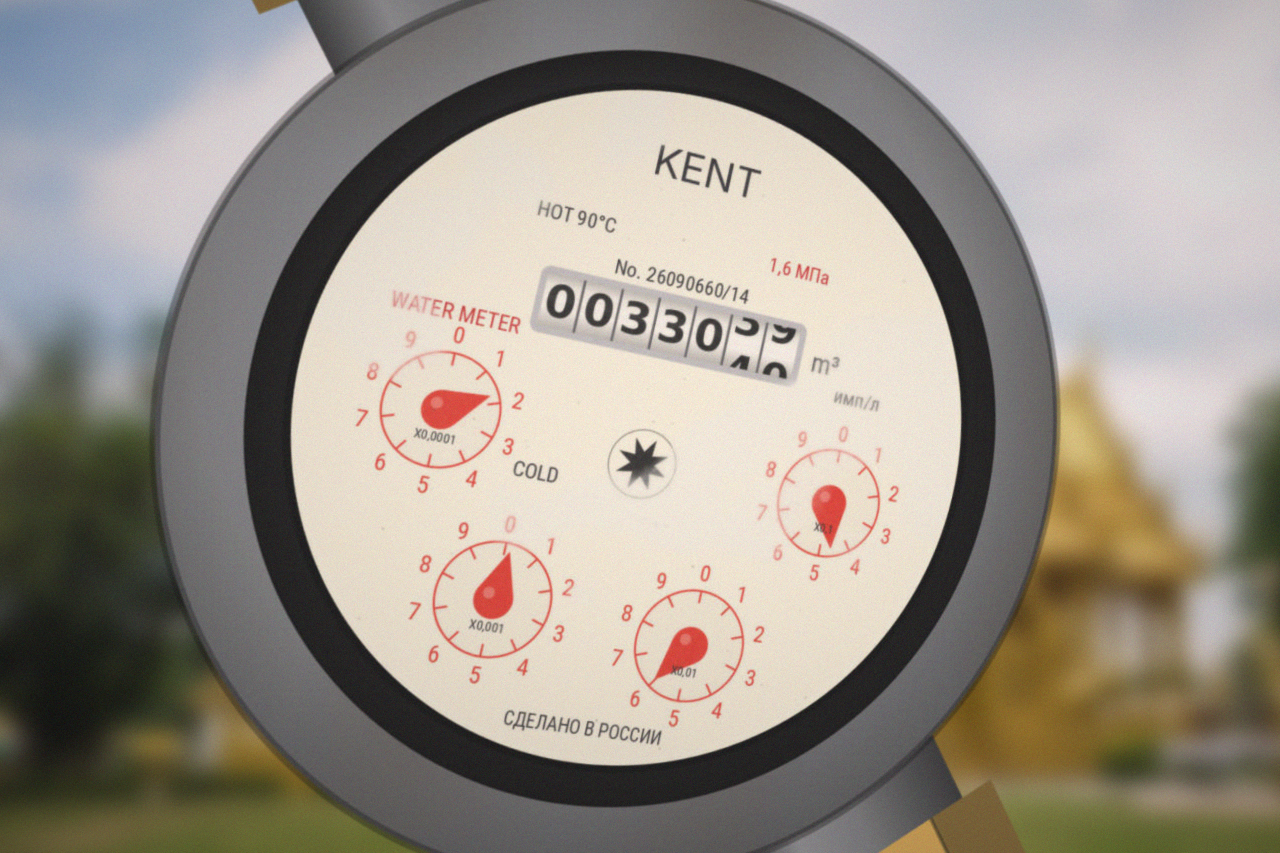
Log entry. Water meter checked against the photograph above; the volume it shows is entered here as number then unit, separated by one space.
33039.4601 m³
